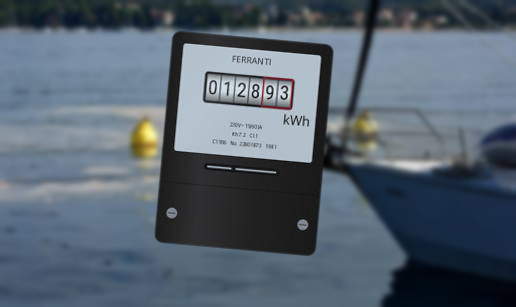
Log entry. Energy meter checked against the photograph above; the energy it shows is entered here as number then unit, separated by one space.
128.93 kWh
